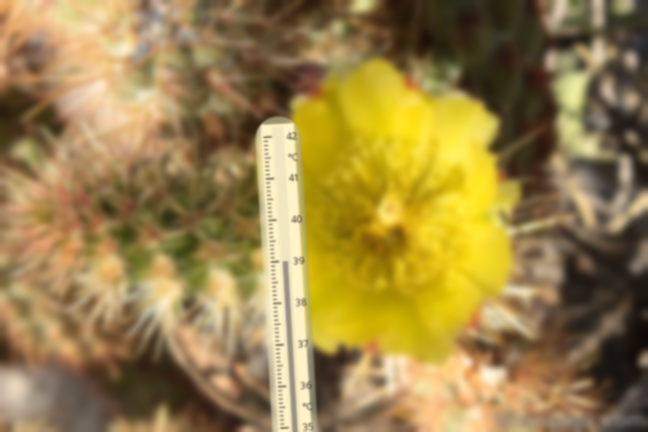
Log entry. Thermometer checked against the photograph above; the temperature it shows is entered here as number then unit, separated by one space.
39 °C
